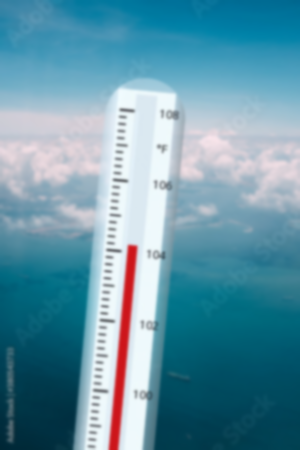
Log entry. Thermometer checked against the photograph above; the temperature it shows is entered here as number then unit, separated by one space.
104.2 °F
